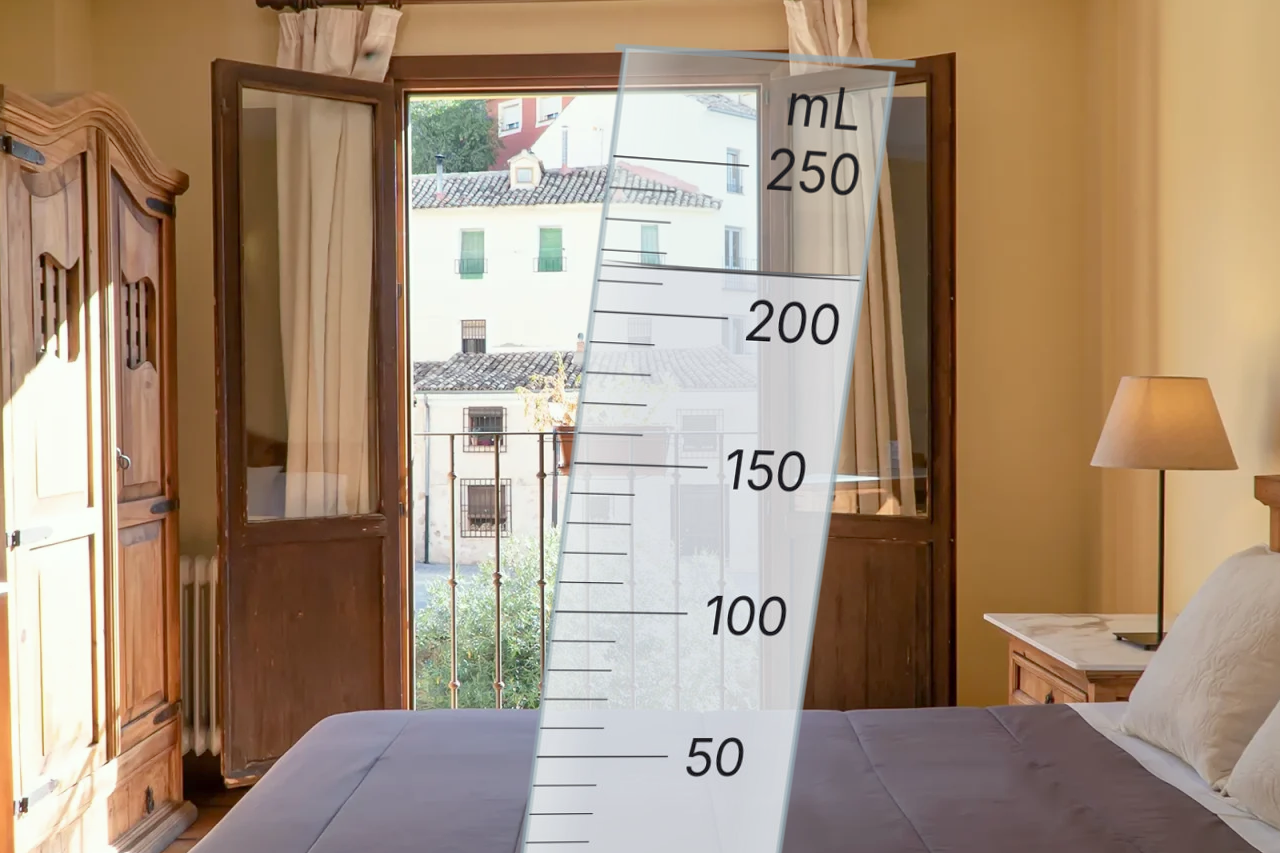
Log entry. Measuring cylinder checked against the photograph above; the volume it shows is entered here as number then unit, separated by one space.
215 mL
